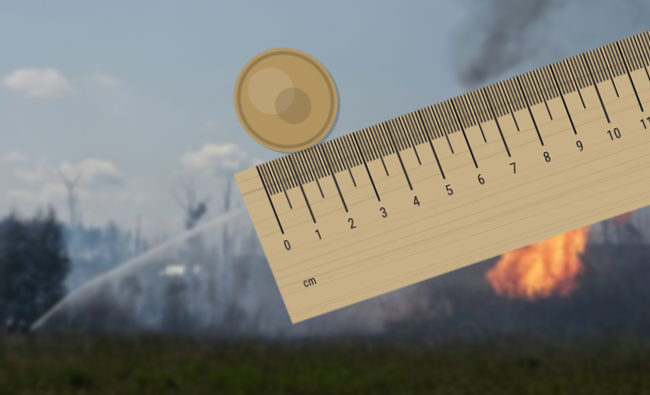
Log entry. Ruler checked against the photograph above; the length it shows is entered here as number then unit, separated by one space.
3 cm
